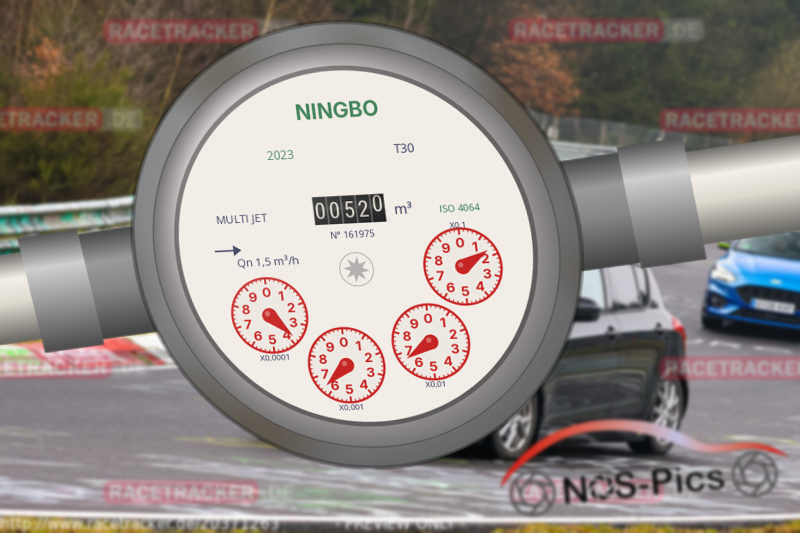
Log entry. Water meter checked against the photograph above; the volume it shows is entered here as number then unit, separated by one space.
520.1663 m³
